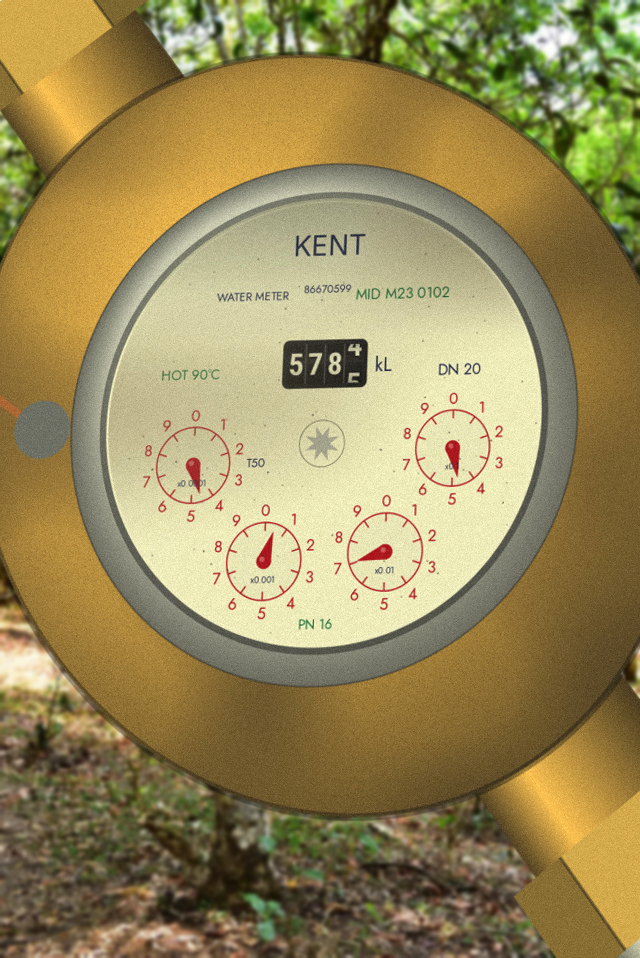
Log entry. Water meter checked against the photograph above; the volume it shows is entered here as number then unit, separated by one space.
5784.4704 kL
